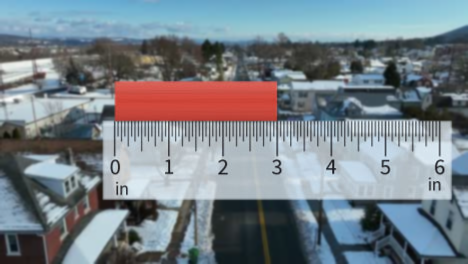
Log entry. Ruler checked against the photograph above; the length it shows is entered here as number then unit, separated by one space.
3 in
